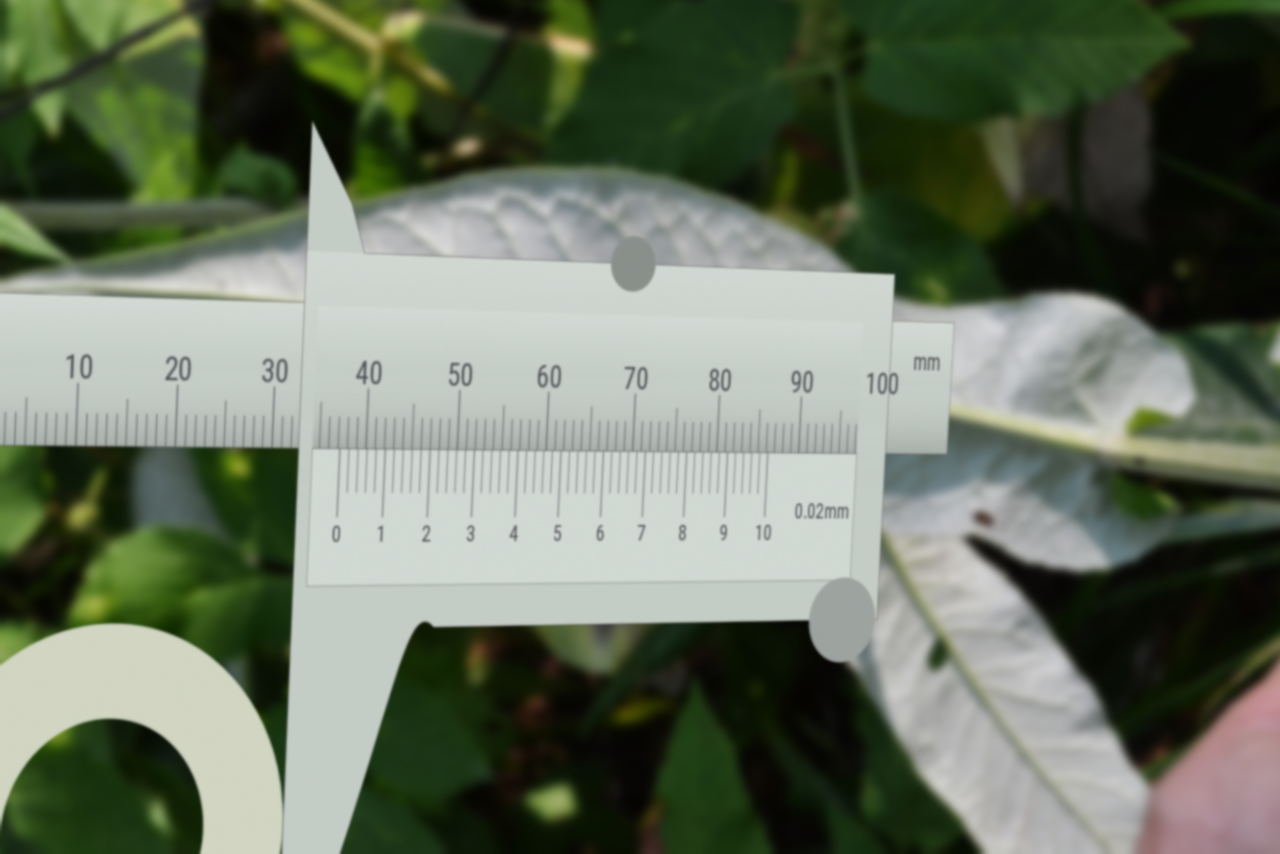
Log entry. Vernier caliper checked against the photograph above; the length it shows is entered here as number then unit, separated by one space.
37.2 mm
